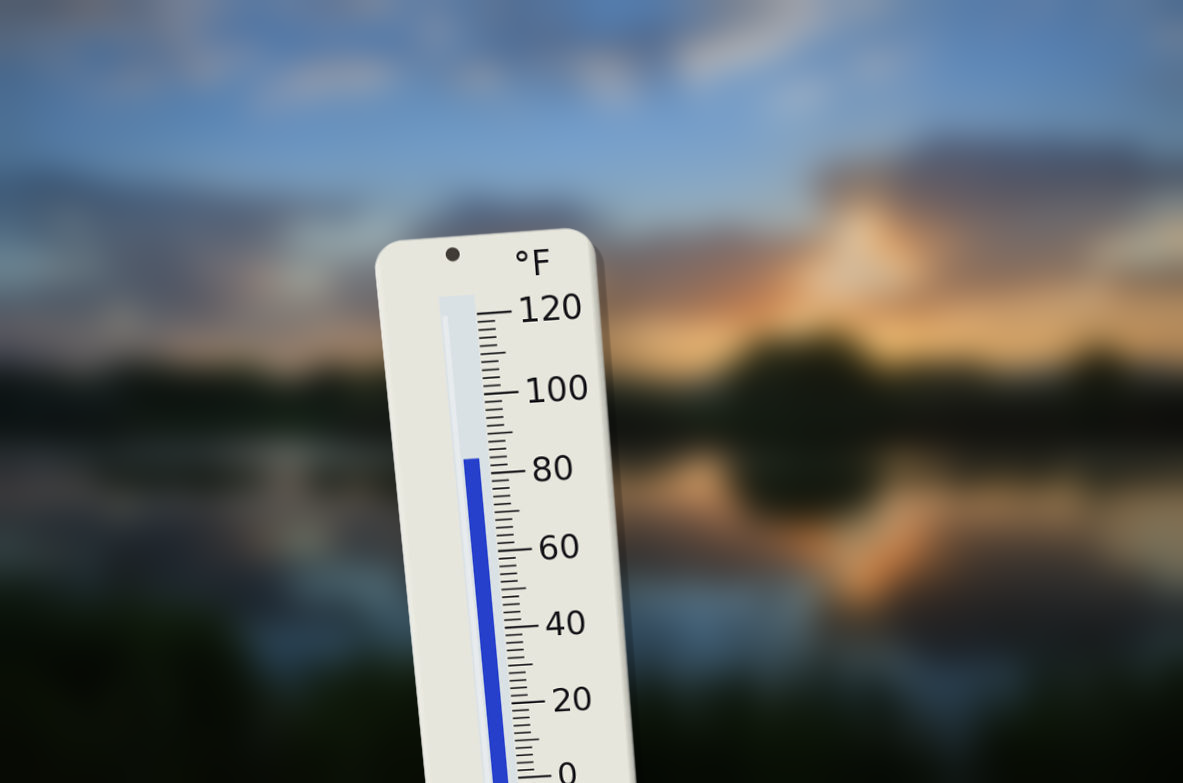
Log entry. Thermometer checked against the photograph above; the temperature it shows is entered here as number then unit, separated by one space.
84 °F
